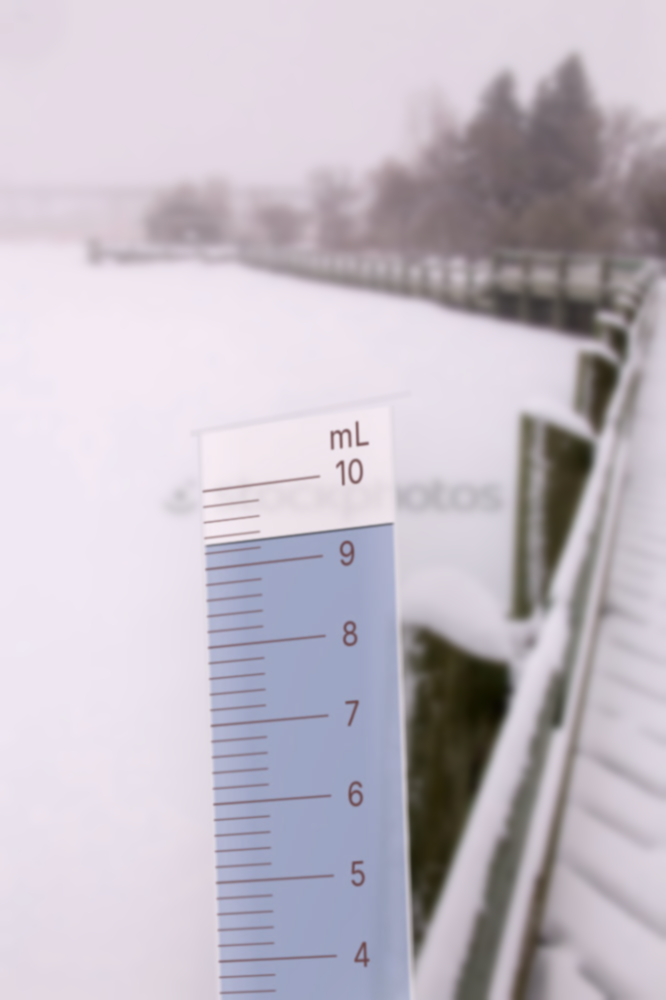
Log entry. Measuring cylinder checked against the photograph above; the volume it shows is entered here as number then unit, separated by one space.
9.3 mL
